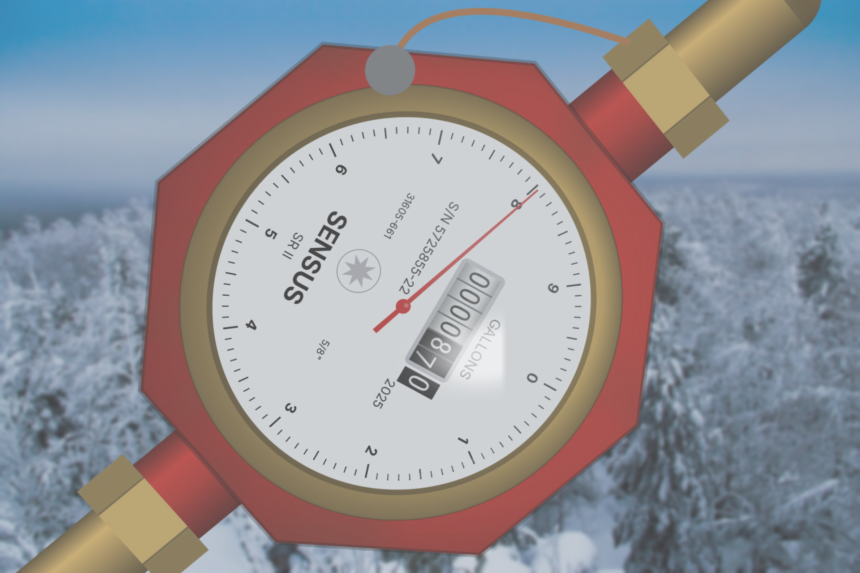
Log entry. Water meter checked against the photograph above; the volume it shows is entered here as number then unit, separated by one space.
868.0 gal
